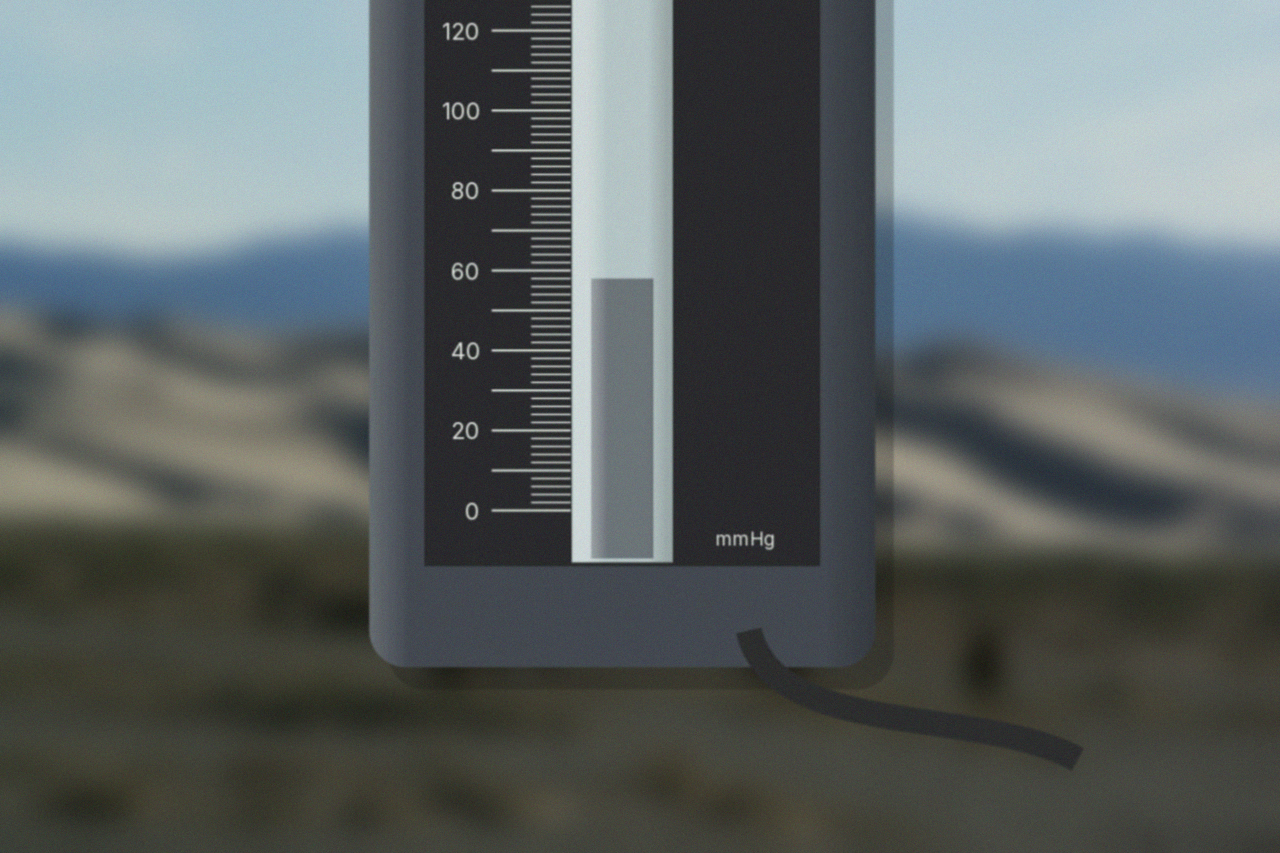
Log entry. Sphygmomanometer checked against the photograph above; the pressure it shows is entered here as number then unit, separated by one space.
58 mmHg
